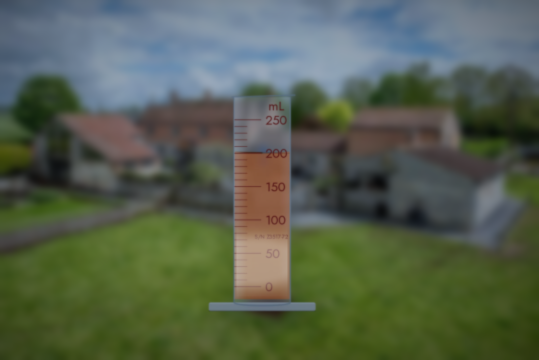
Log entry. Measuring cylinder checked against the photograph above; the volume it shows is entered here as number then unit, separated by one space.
200 mL
